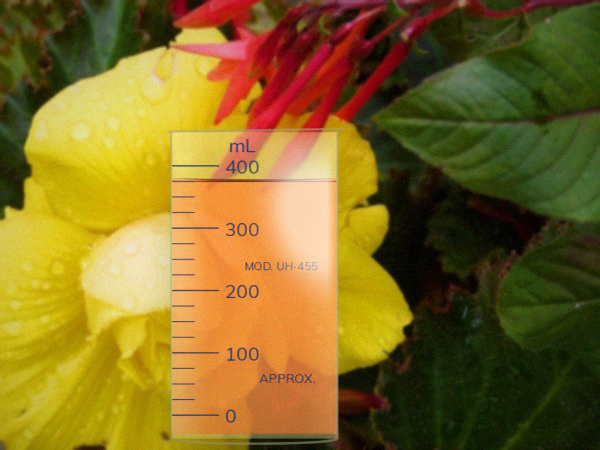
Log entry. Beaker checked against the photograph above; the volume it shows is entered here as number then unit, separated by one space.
375 mL
